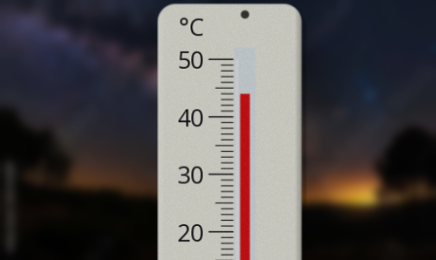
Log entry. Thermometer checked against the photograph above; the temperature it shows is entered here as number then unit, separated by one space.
44 °C
